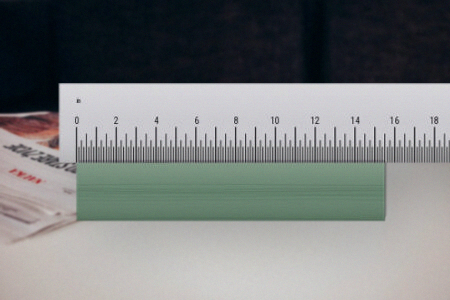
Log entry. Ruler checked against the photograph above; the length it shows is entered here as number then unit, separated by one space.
15.5 in
